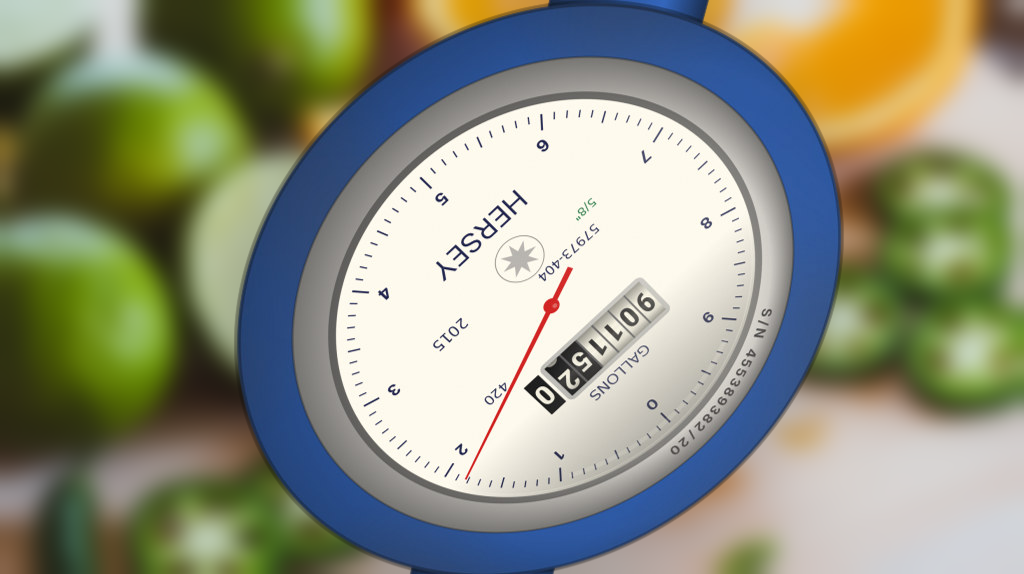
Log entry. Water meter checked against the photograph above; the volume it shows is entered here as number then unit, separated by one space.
9011521.8 gal
